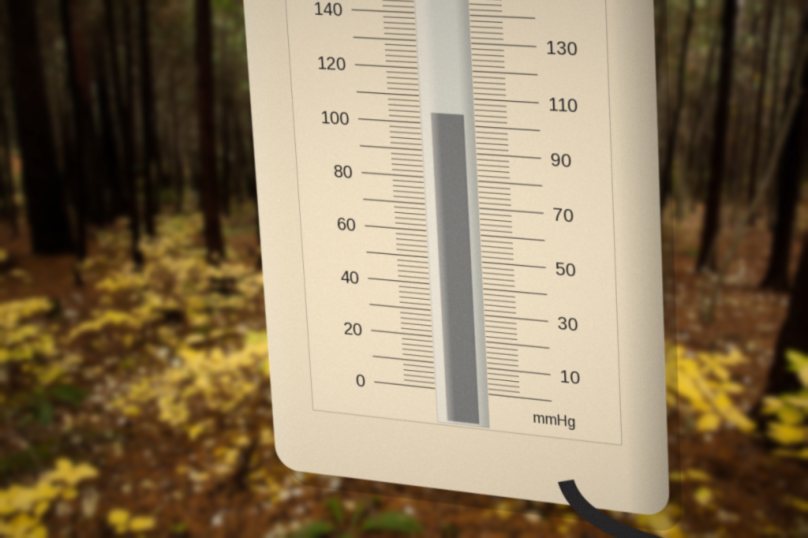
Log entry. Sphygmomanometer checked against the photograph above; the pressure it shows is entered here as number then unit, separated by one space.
104 mmHg
